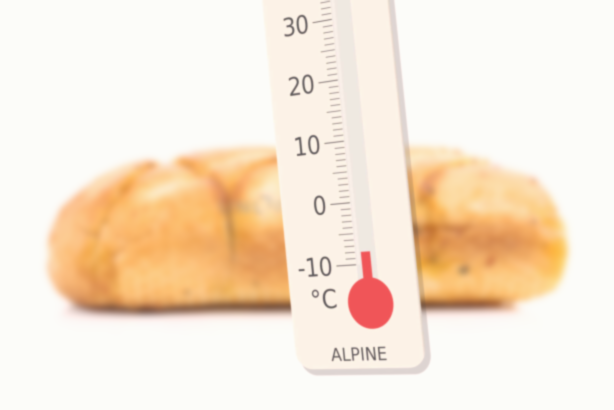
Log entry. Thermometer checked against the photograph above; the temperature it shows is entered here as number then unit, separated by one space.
-8 °C
